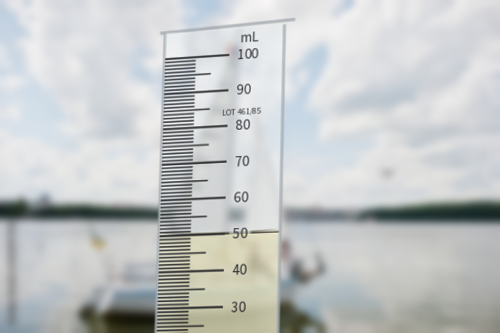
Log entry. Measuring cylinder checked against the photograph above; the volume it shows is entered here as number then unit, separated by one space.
50 mL
